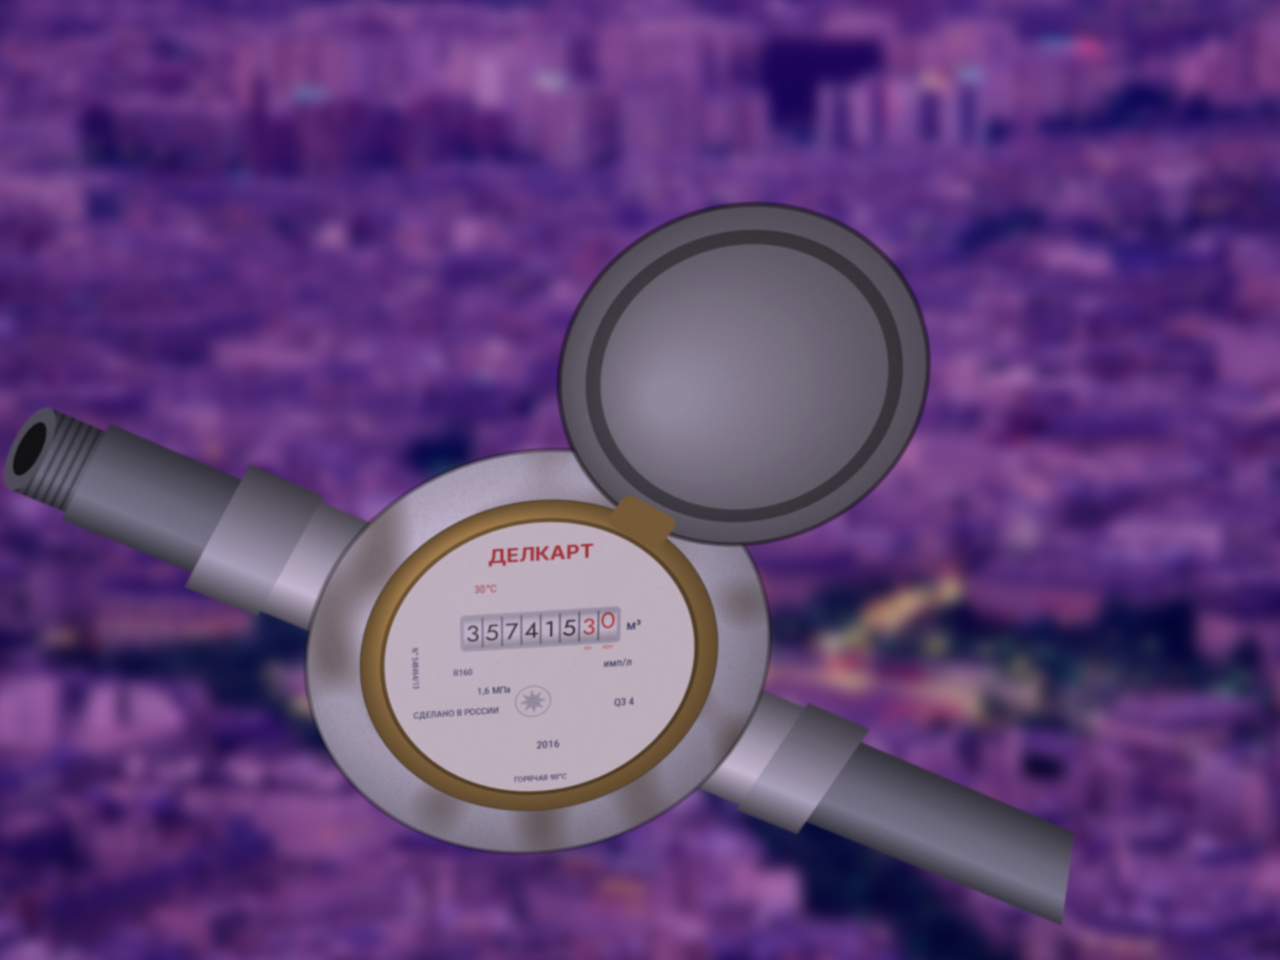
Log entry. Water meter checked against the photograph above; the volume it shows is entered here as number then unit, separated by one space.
357415.30 m³
